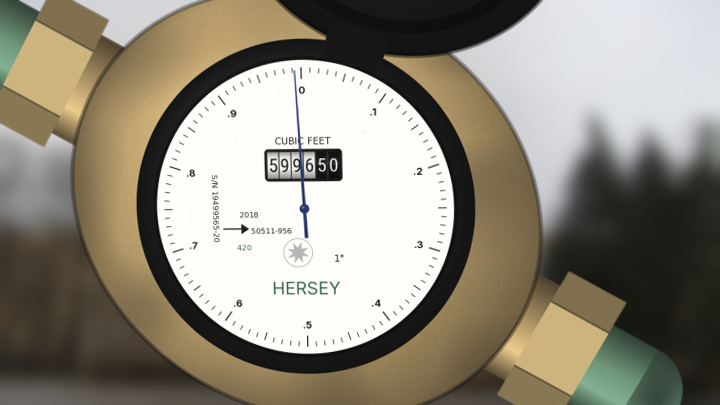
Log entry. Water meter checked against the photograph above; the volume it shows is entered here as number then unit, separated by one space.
599649.99 ft³
